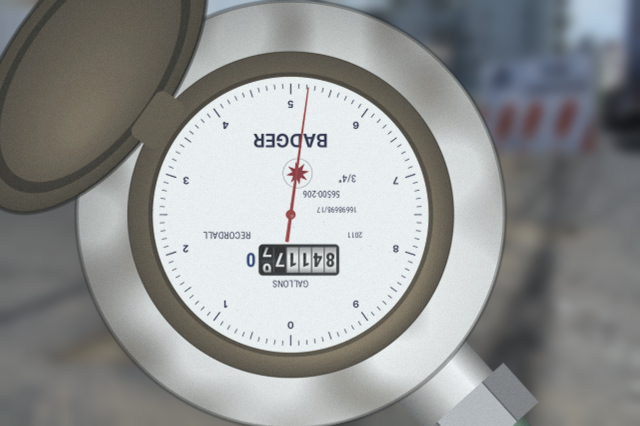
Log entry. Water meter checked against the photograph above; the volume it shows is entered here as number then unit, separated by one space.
8411765.2 gal
